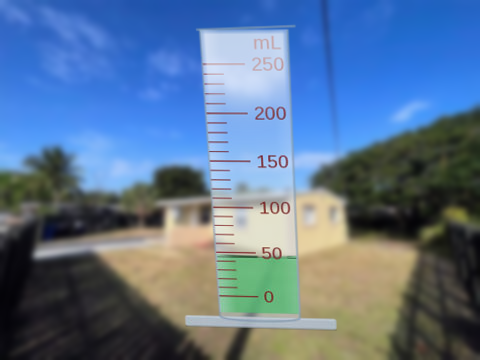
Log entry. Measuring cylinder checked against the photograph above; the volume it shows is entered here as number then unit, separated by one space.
45 mL
